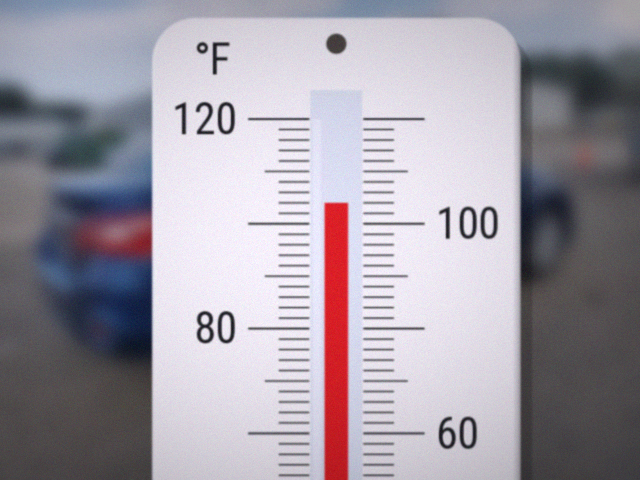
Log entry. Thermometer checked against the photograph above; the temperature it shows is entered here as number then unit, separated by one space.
104 °F
